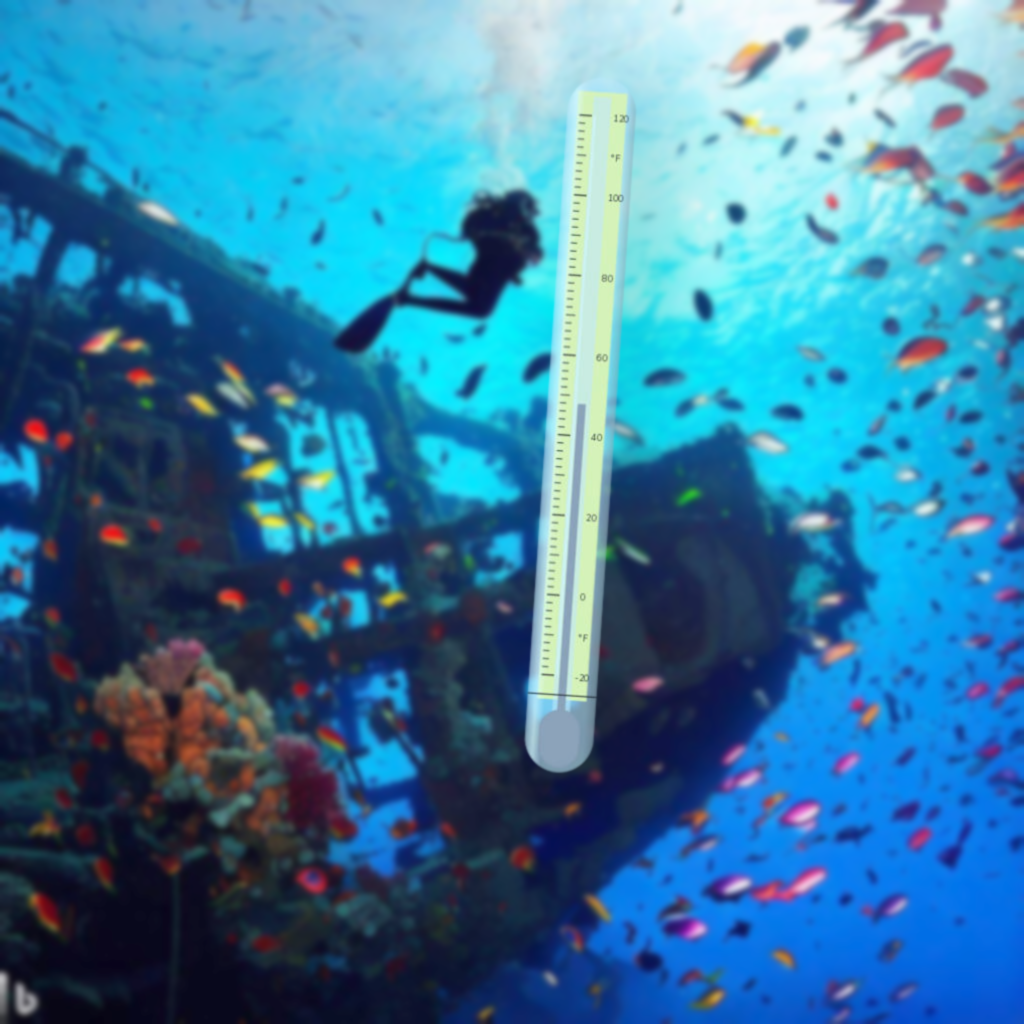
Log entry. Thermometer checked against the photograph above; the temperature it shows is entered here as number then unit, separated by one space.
48 °F
